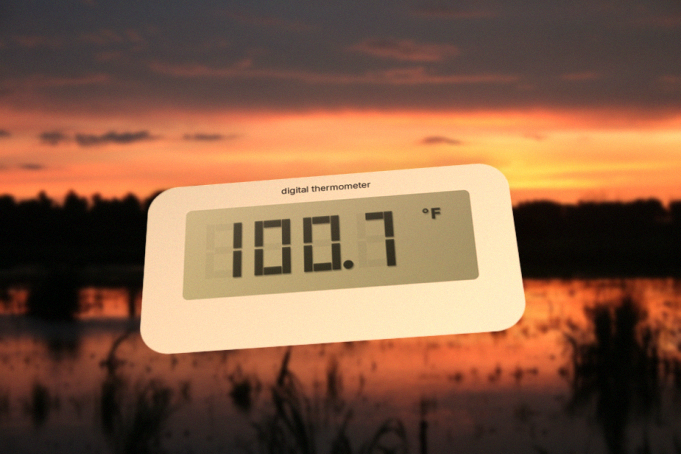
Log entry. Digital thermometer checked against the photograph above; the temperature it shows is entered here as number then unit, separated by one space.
100.7 °F
